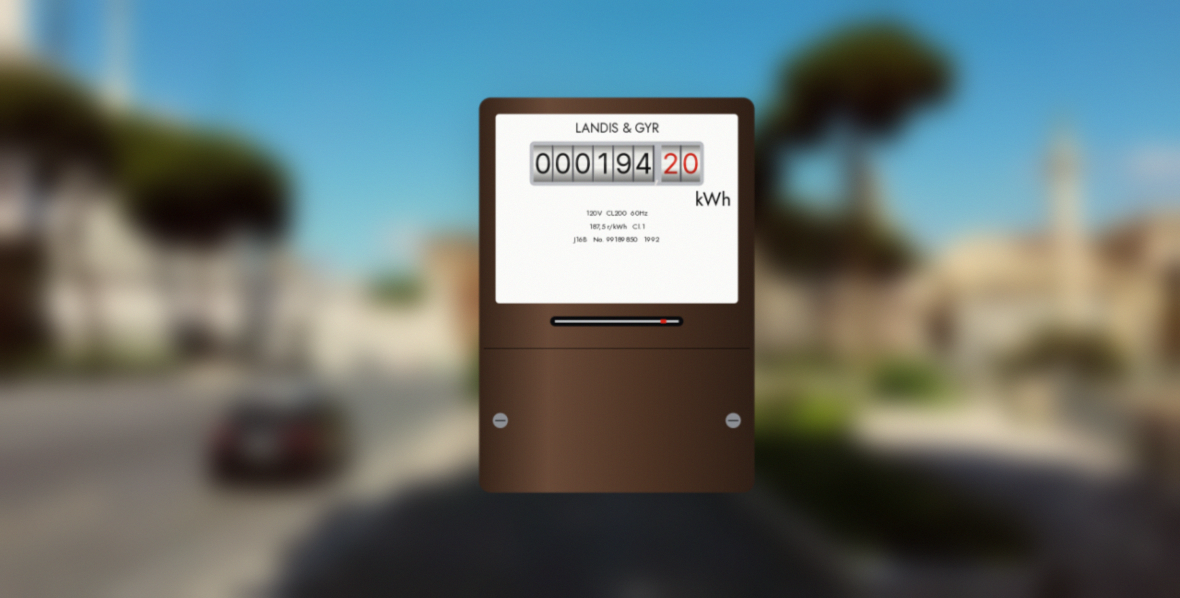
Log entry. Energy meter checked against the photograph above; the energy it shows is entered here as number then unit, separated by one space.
194.20 kWh
